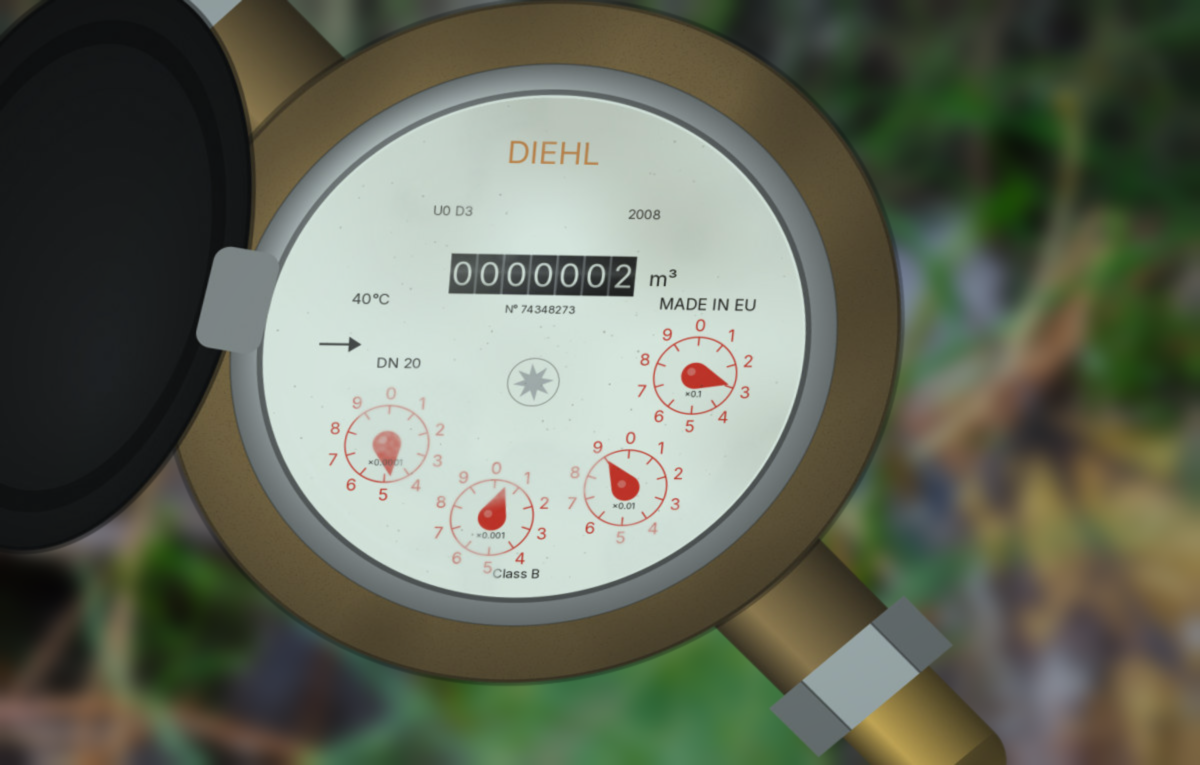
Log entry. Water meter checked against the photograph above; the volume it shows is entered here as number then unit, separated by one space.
2.2904 m³
